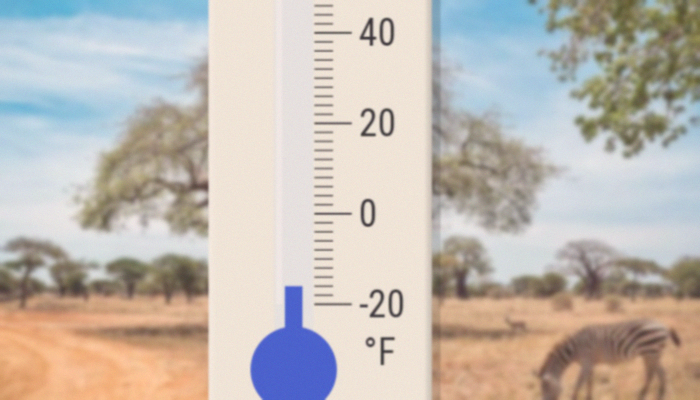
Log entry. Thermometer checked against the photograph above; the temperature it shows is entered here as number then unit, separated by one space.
-16 °F
